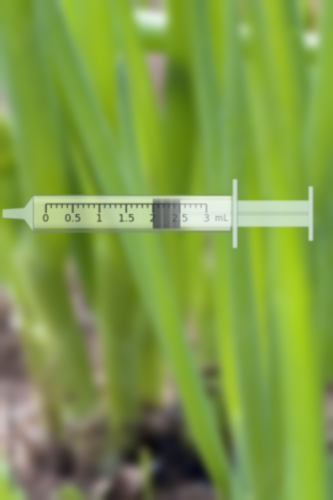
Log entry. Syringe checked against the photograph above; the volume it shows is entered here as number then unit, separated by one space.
2 mL
